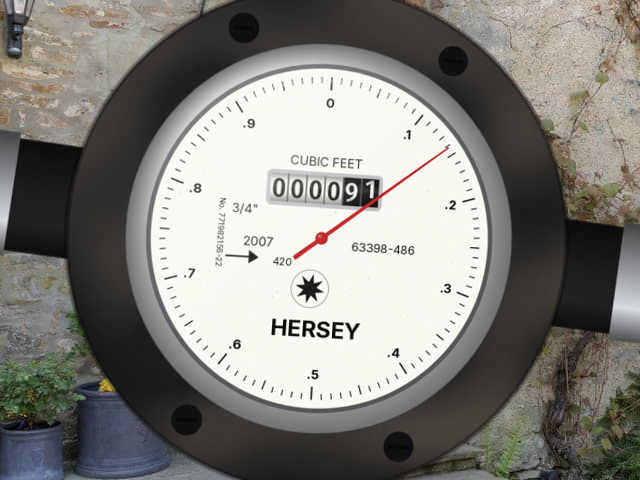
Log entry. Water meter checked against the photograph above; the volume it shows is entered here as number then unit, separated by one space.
91.14 ft³
